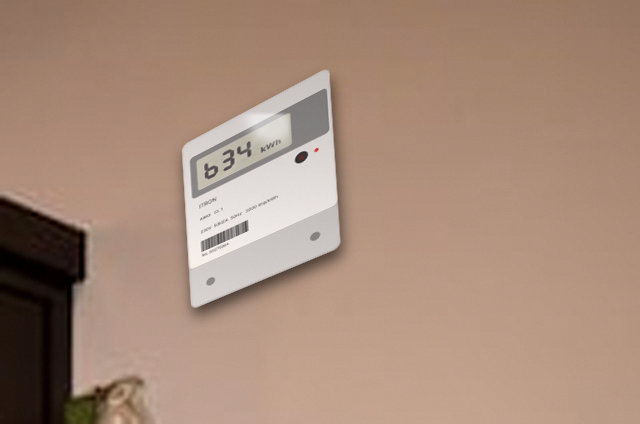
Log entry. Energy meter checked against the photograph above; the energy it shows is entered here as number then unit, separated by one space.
634 kWh
